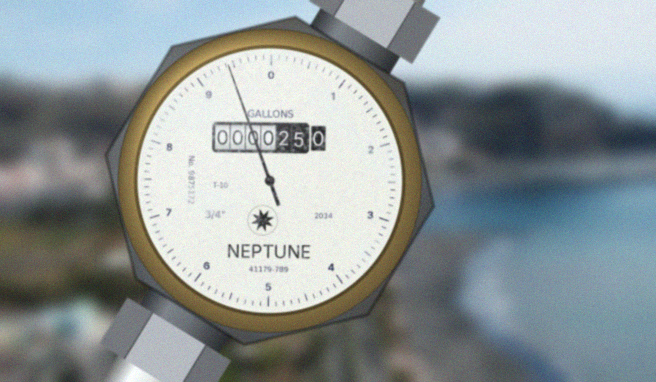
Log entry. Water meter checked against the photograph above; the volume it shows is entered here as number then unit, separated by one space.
249.4 gal
